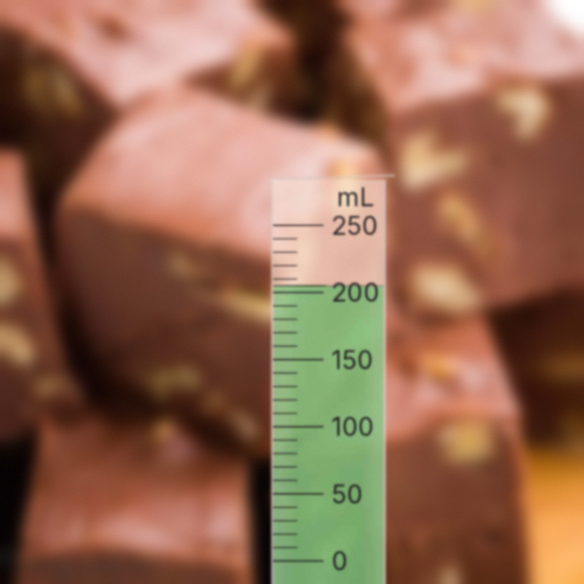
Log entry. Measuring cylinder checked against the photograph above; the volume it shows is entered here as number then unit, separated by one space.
205 mL
